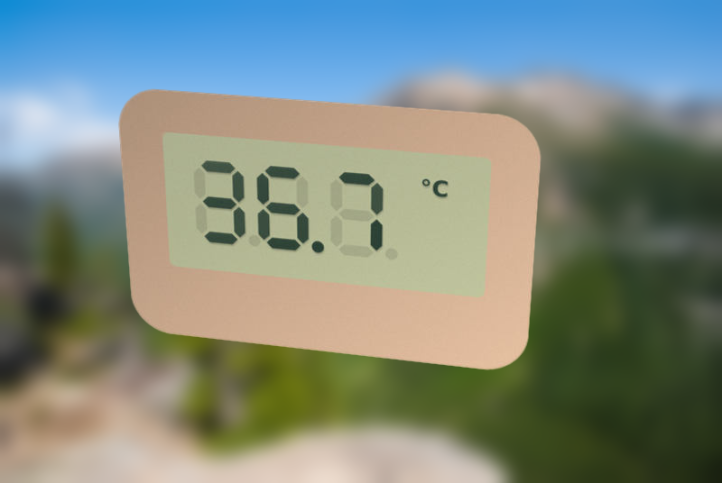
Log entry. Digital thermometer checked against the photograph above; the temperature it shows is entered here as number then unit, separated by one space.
36.7 °C
